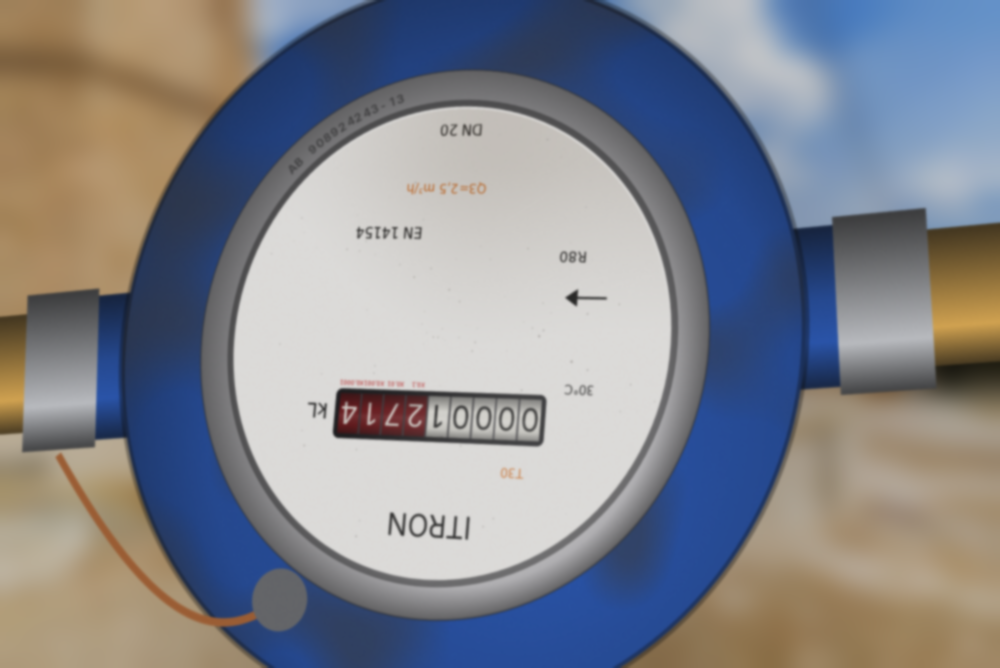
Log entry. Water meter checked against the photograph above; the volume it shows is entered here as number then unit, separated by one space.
1.2714 kL
